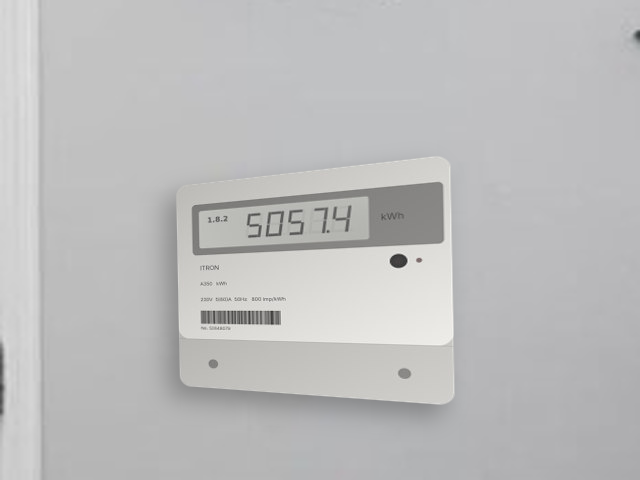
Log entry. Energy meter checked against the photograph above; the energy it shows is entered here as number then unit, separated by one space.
5057.4 kWh
